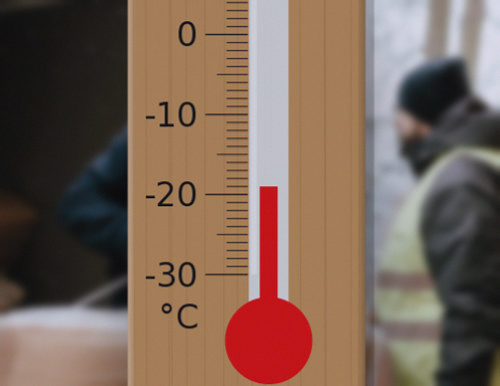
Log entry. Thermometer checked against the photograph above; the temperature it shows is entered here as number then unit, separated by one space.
-19 °C
